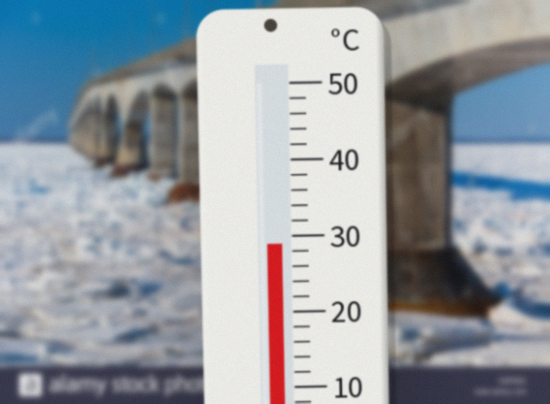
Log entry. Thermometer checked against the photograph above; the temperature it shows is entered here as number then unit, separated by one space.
29 °C
